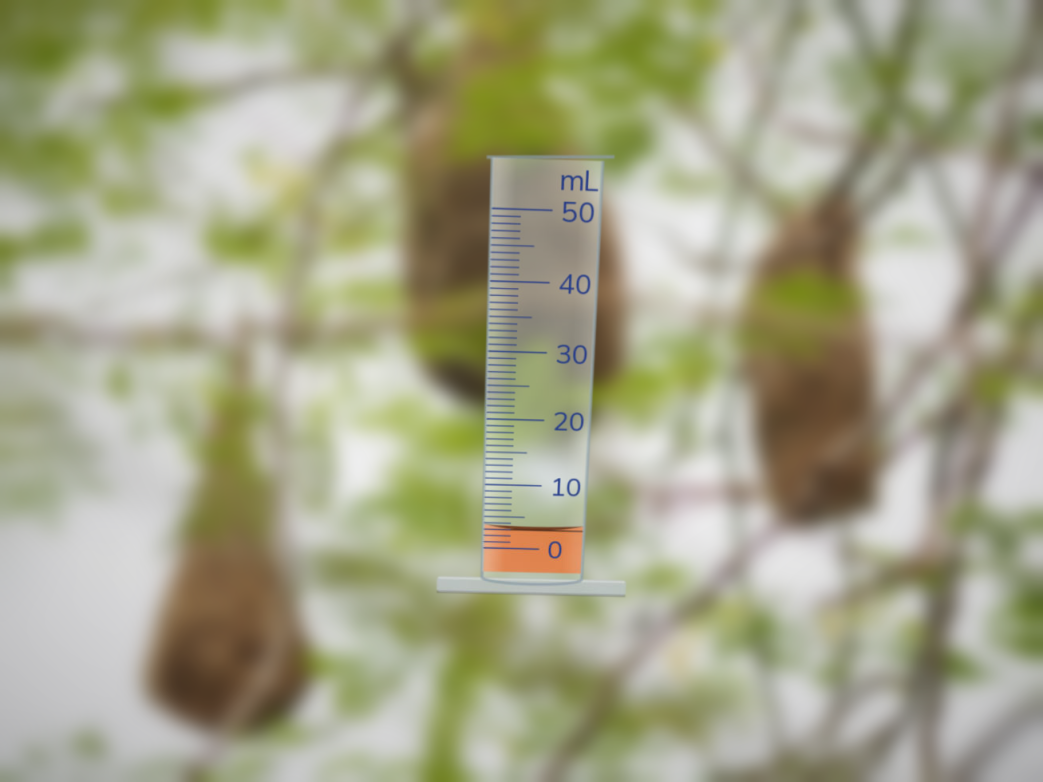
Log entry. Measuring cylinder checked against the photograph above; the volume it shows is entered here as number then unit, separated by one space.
3 mL
